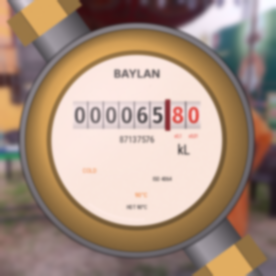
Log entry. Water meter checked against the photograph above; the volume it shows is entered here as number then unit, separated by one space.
65.80 kL
